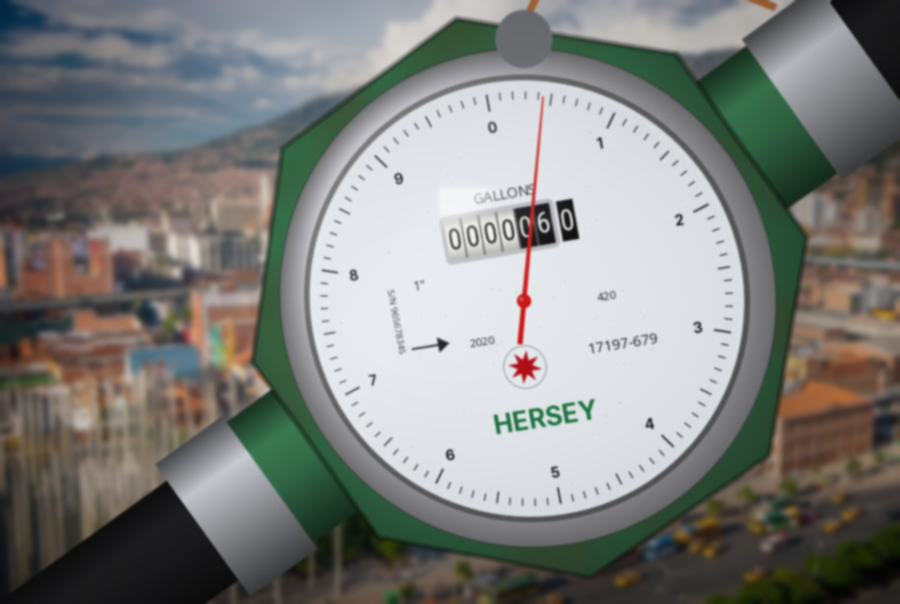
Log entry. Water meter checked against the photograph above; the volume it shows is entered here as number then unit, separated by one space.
60.4 gal
